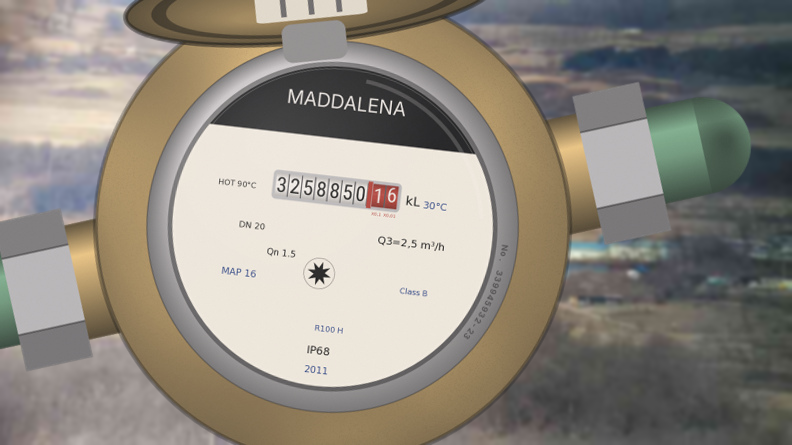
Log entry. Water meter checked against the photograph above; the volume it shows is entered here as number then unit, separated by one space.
3258850.16 kL
